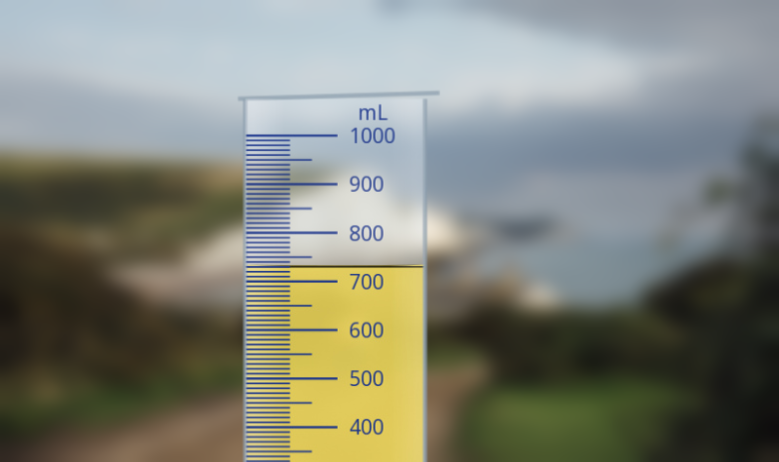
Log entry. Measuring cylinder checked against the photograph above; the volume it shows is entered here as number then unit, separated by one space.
730 mL
